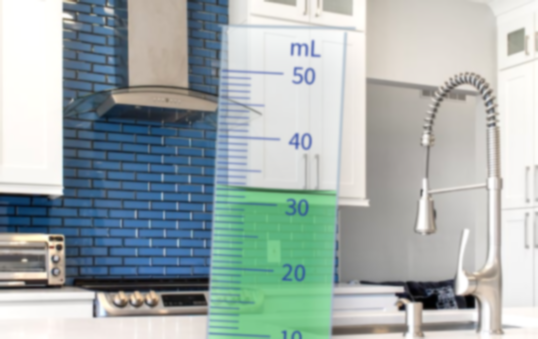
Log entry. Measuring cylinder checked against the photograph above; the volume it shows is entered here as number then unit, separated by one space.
32 mL
